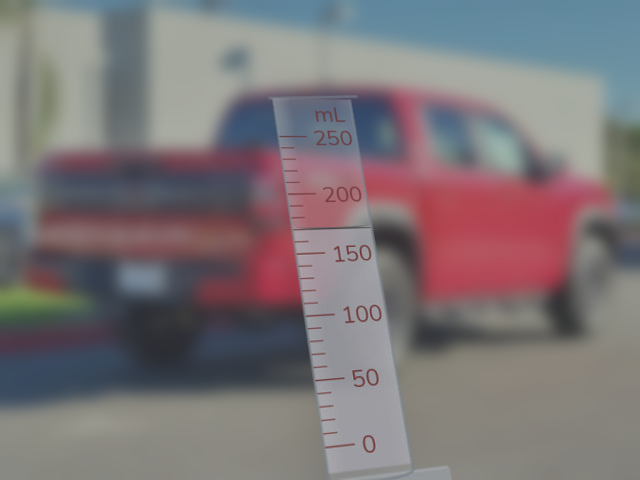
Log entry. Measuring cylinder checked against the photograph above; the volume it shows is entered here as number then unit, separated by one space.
170 mL
